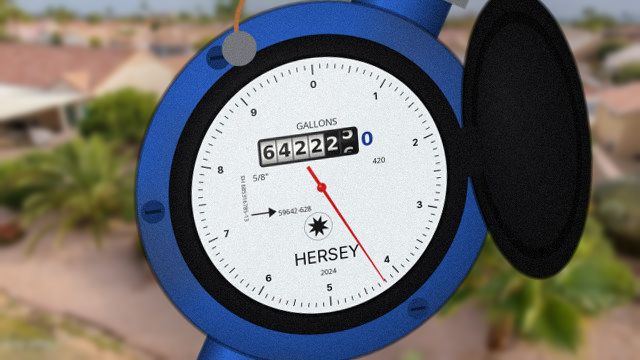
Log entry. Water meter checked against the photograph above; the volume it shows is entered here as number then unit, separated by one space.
6422254.2 gal
